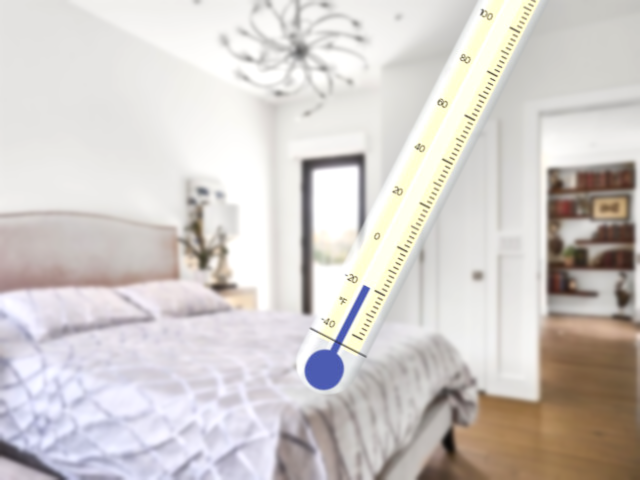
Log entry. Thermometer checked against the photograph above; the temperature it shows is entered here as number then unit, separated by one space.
-20 °F
